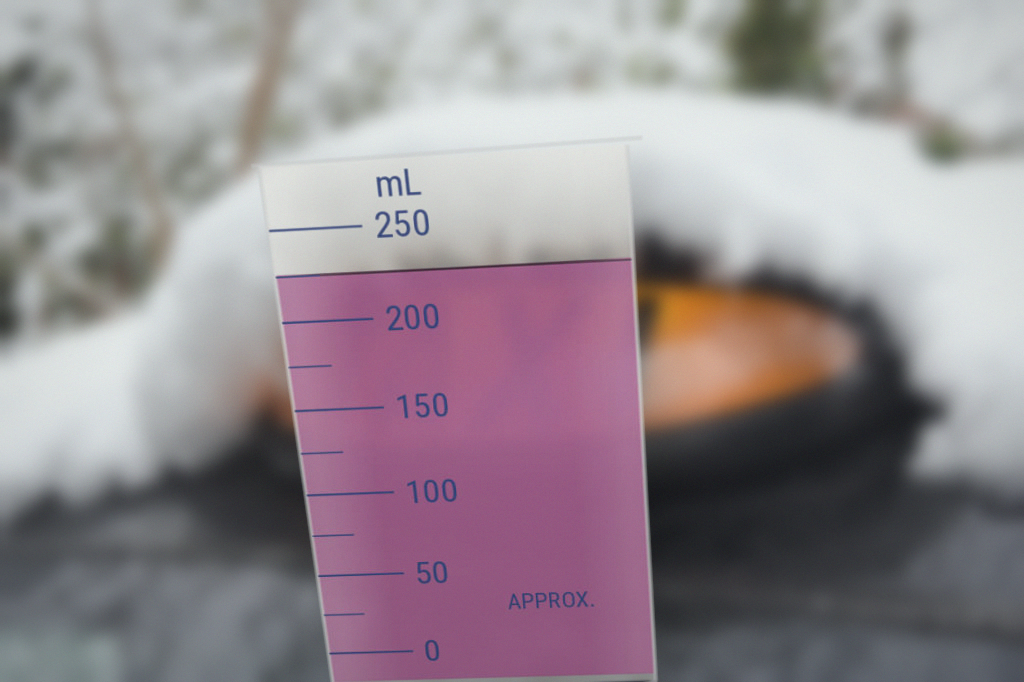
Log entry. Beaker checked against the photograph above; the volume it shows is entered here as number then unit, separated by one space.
225 mL
